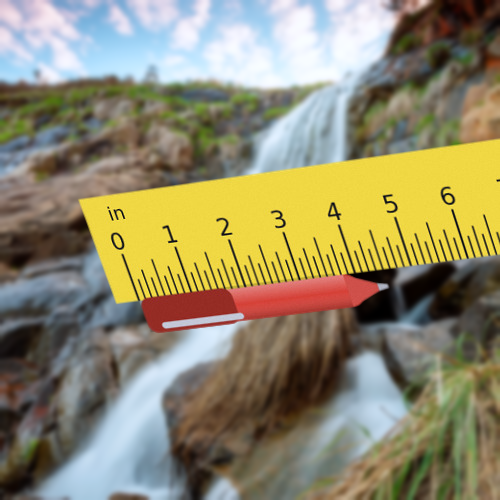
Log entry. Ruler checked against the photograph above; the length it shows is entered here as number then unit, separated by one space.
4.5 in
